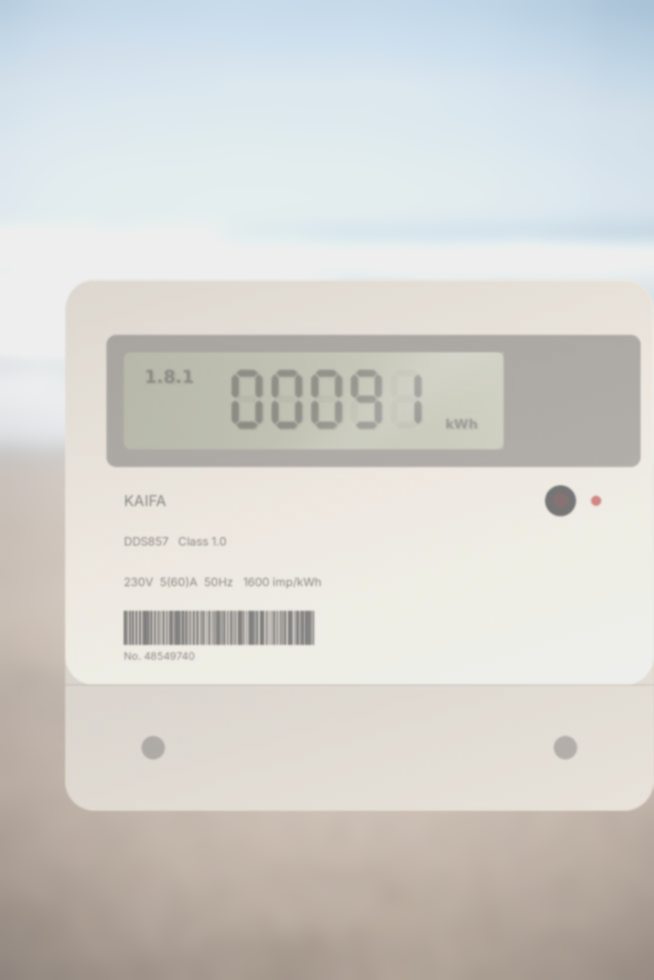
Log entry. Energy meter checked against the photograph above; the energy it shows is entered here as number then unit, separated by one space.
91 kWh
